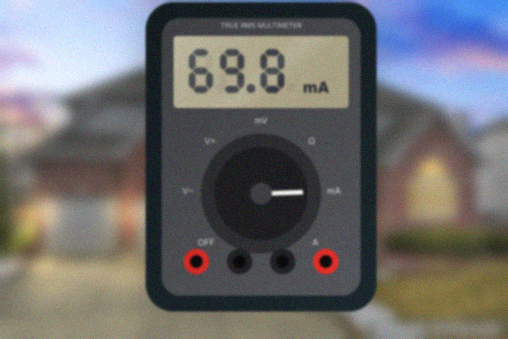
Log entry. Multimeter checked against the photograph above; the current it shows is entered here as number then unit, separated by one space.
69.8 mA
